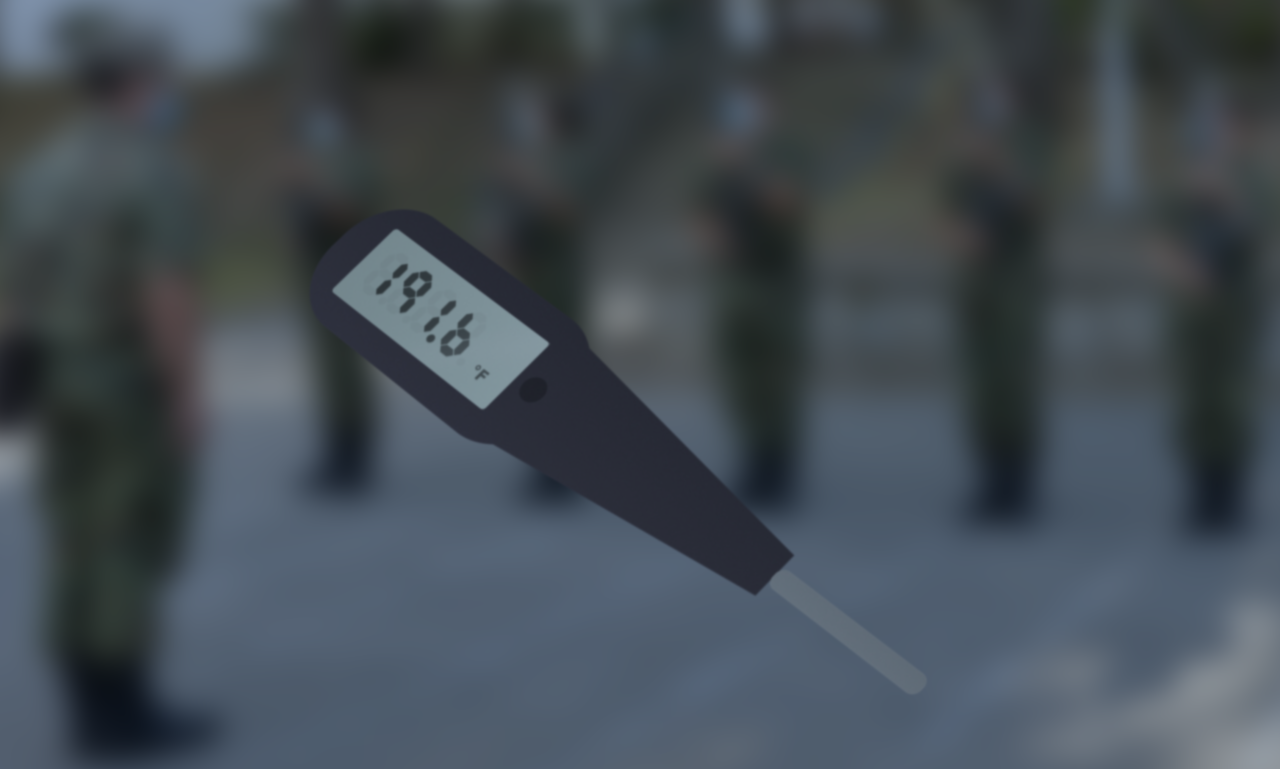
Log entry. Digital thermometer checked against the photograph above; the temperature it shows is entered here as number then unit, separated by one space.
191.6 °F
